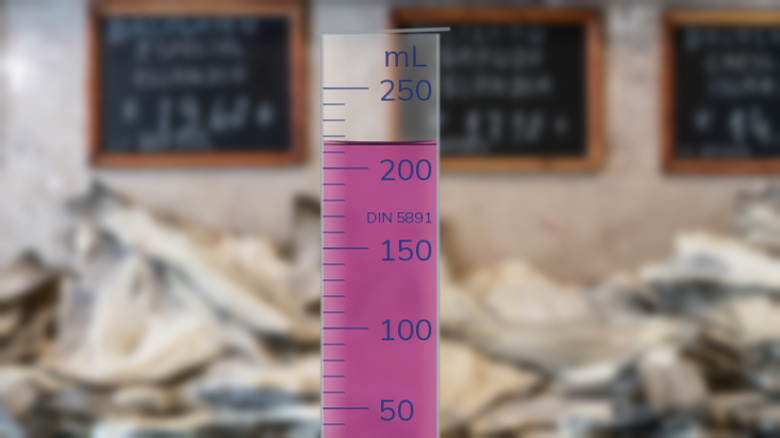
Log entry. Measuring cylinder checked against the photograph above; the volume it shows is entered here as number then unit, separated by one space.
215 mL
